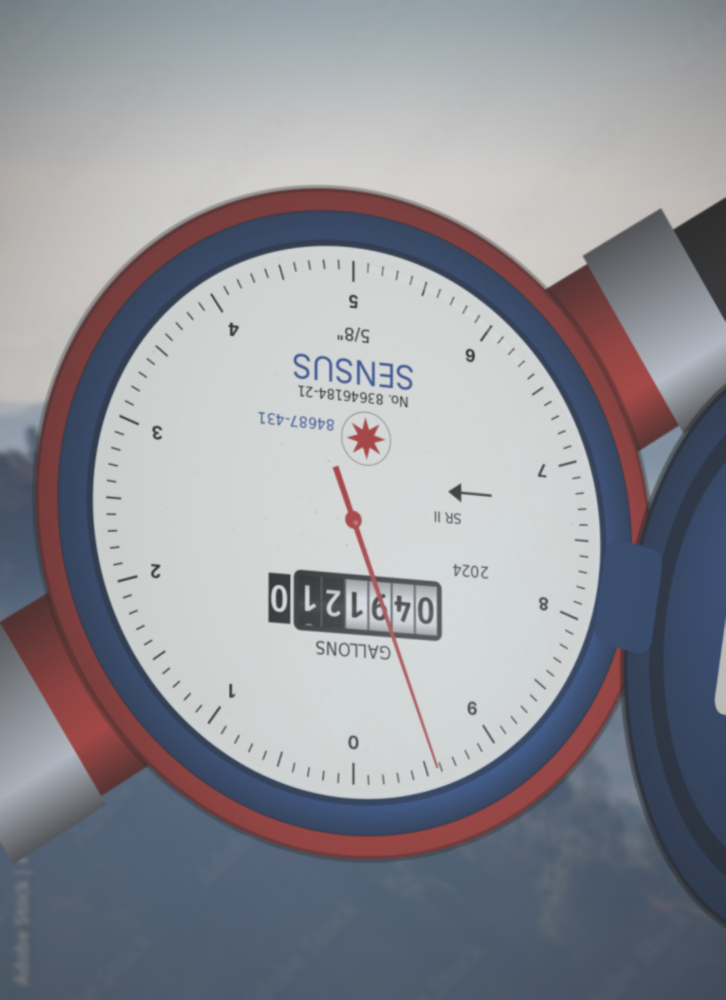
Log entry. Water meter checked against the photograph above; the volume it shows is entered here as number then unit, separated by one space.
491209.4 gal
